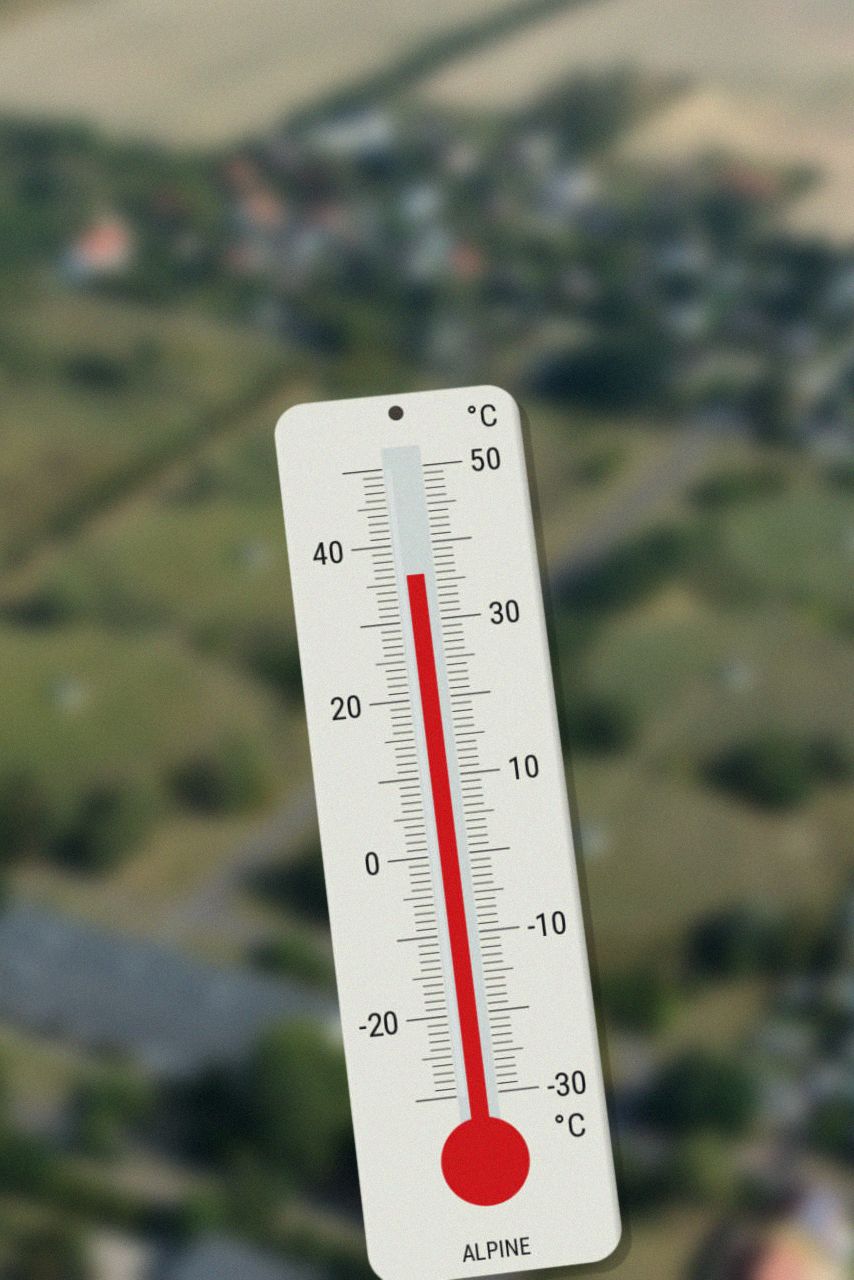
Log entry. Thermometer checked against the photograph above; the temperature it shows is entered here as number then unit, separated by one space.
36 °C
